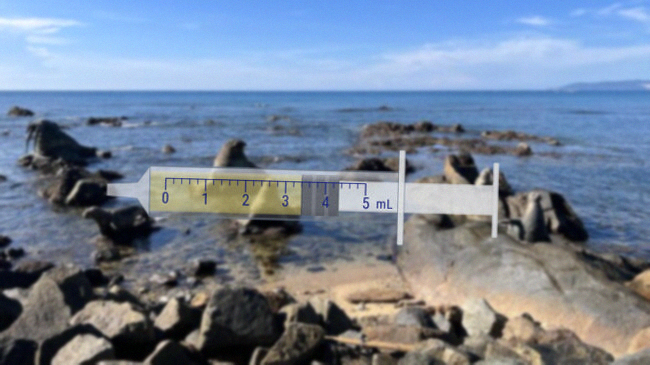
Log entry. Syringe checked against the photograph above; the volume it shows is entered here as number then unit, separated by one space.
3.4 mL
